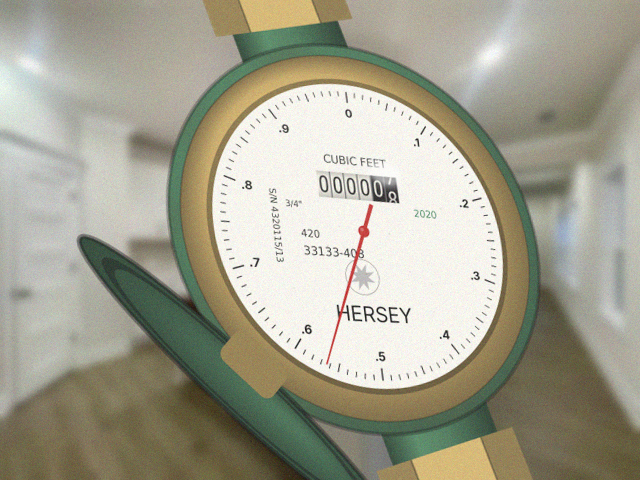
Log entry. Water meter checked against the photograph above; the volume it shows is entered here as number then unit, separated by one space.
7.56 ft³
